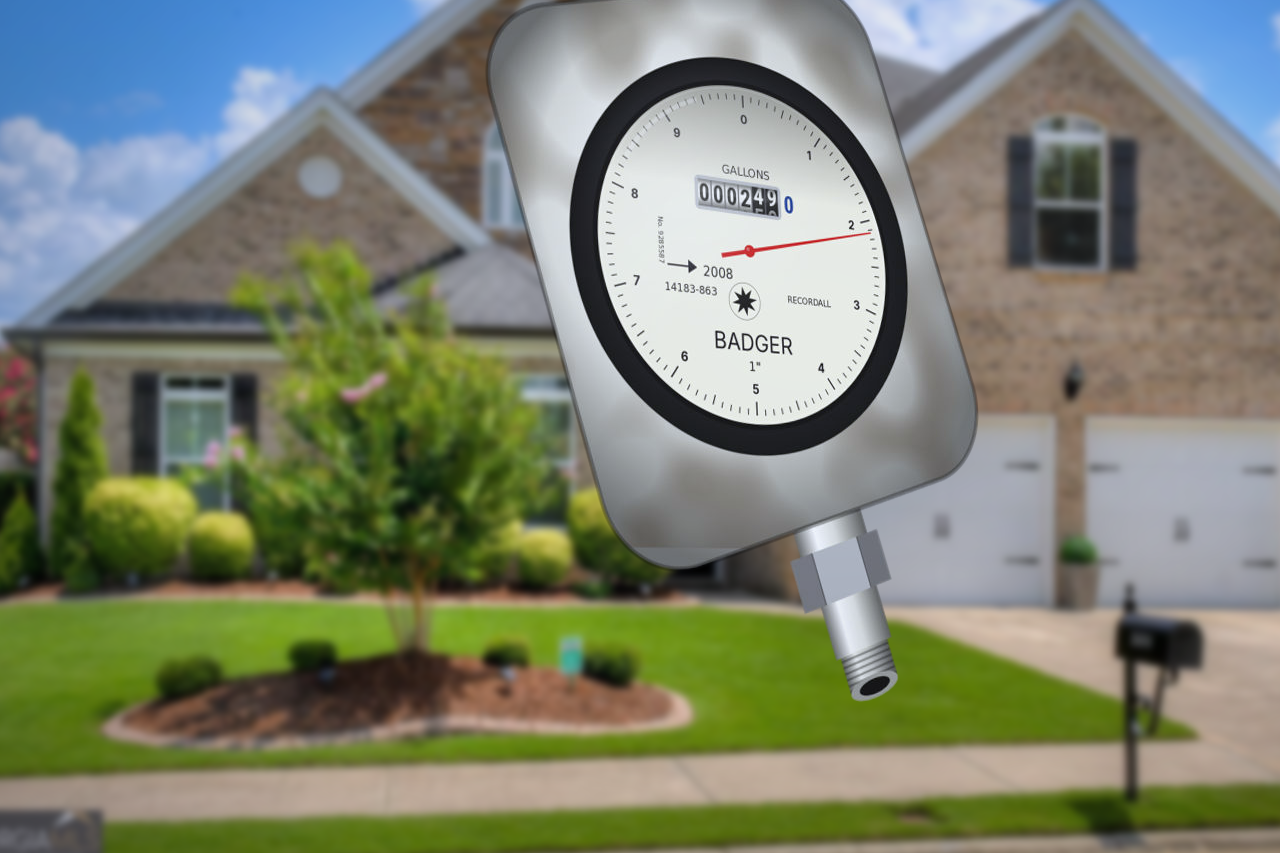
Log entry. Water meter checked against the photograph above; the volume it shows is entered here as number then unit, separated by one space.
2492.1 gal
